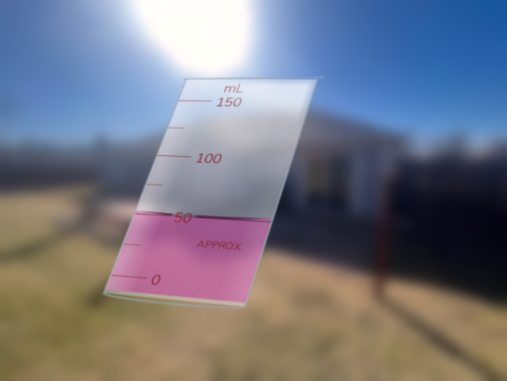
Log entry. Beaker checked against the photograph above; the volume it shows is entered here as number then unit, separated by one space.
50 mL
